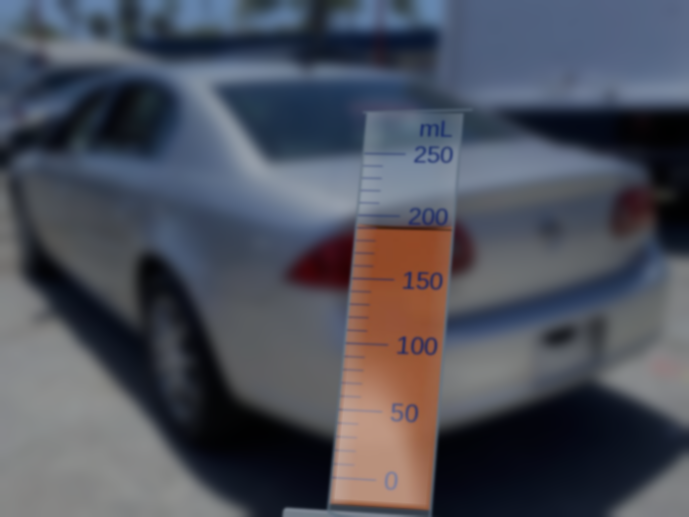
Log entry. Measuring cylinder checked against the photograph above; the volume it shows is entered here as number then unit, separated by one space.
190 mL
